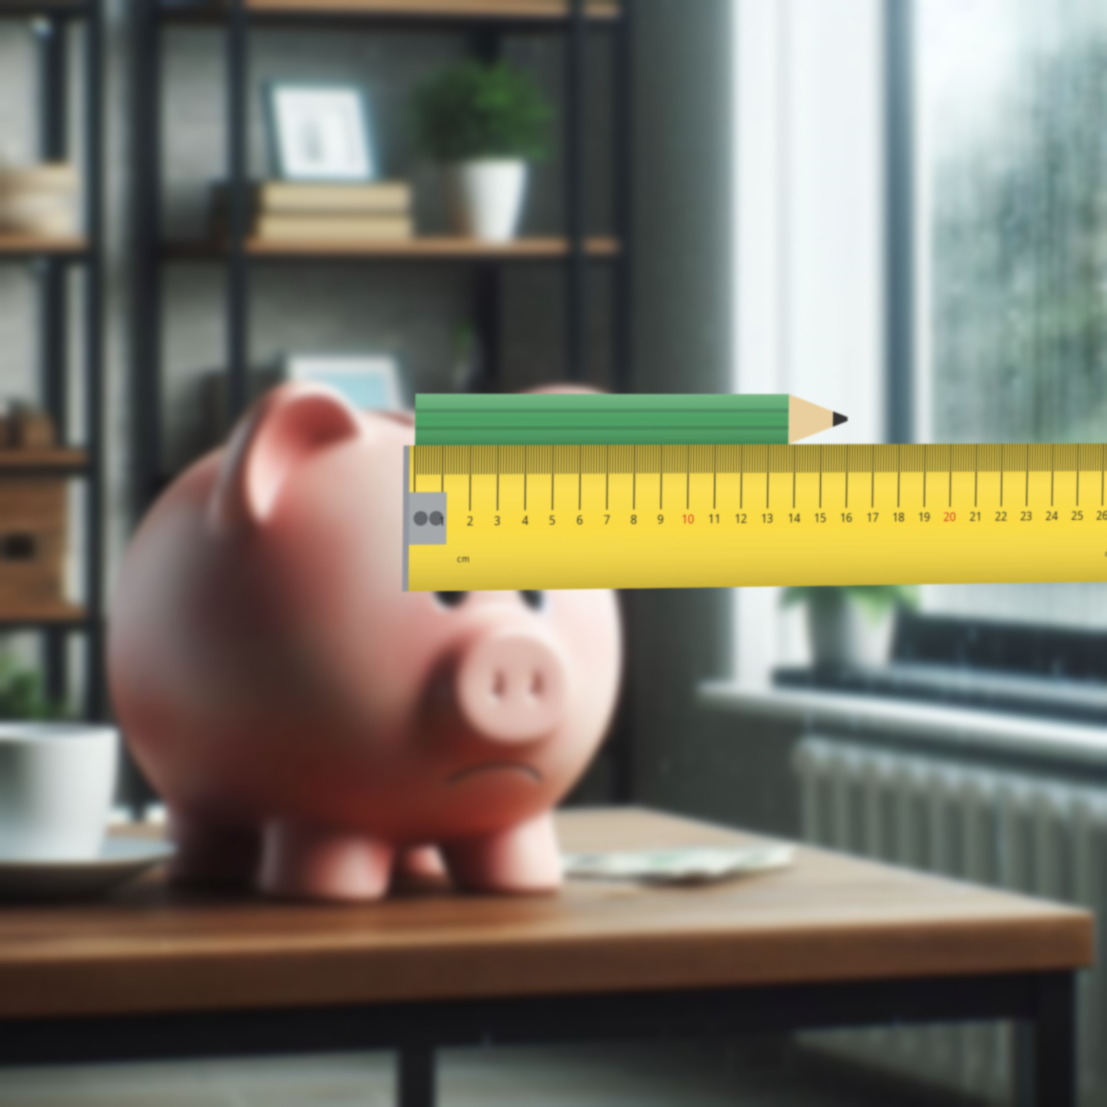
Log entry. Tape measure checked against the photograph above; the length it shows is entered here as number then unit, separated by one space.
16 cm
